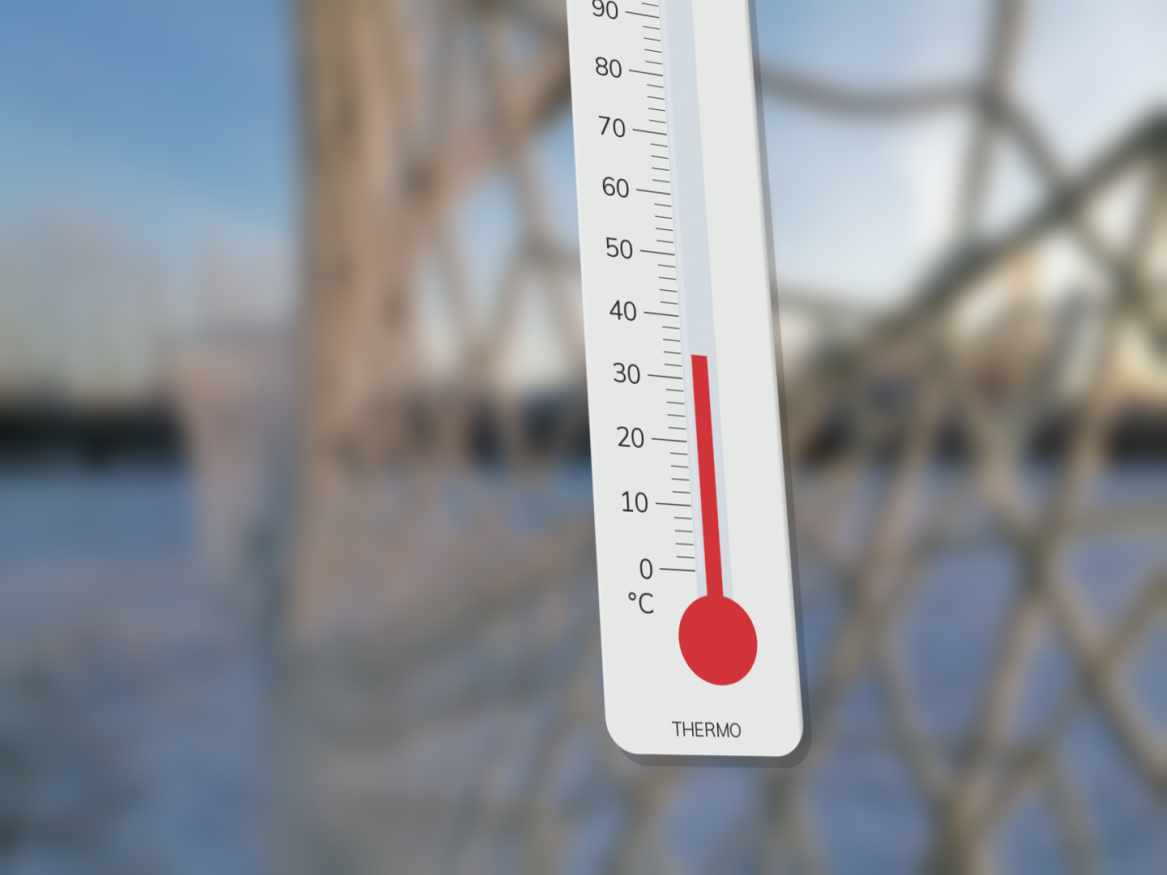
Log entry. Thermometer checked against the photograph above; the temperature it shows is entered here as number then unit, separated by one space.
34 °C
